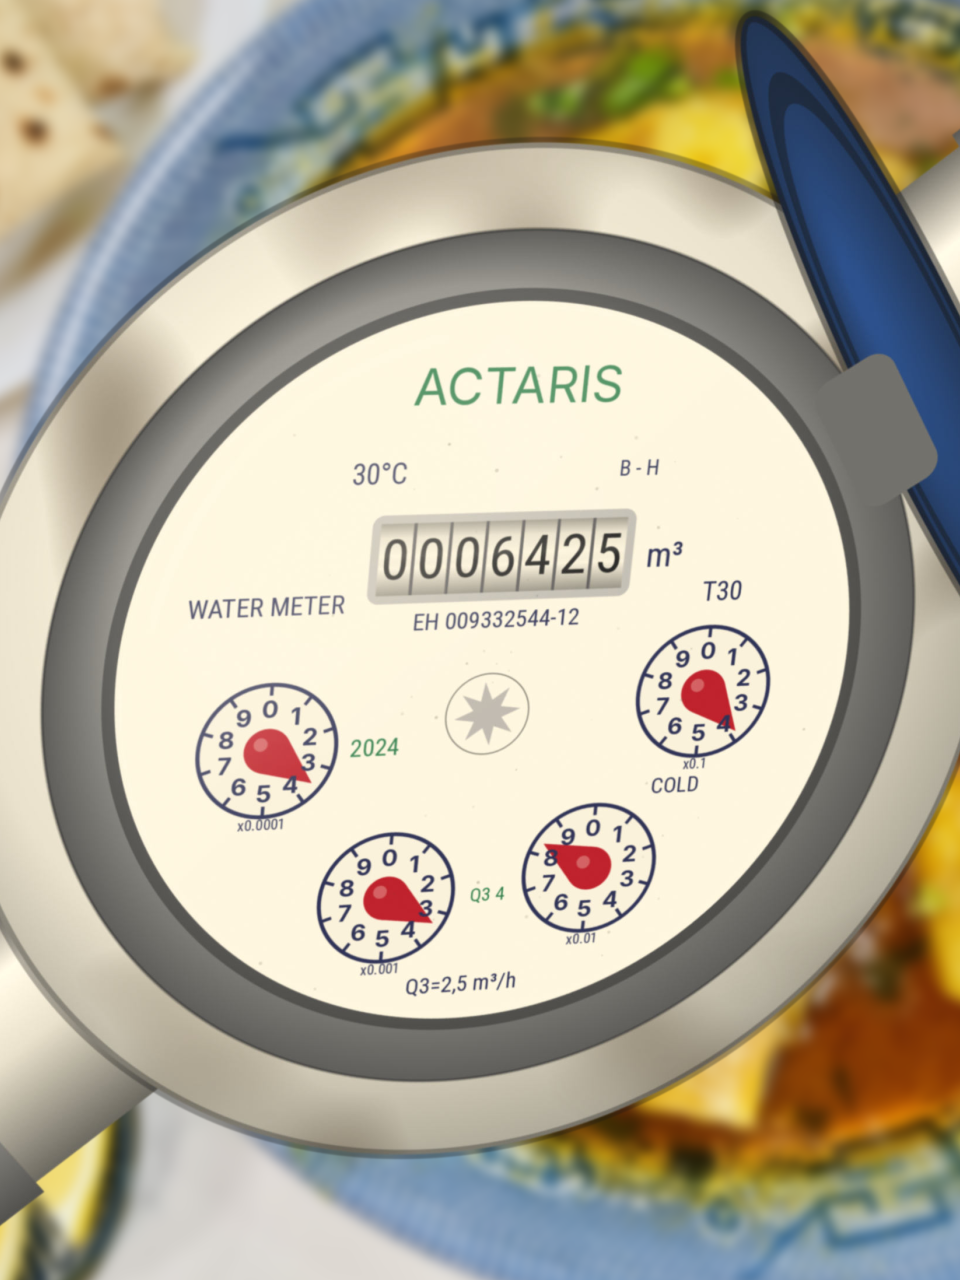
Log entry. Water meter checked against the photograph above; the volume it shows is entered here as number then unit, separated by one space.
6425.3833 m³
